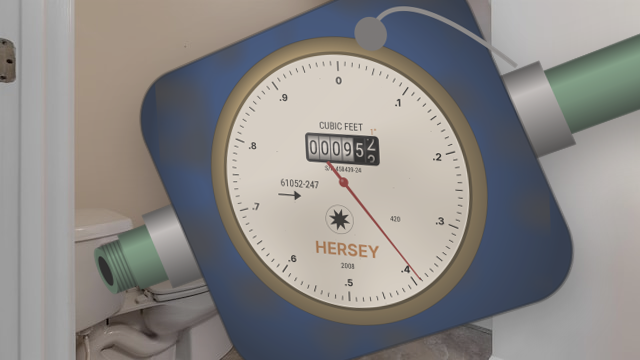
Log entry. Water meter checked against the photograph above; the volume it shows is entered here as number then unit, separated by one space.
952.39 ft³
